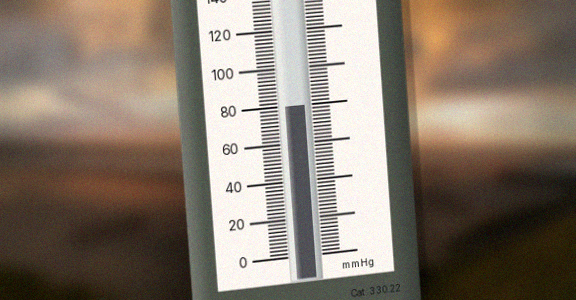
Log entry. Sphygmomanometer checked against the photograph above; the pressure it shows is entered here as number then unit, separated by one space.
80 mmHg
